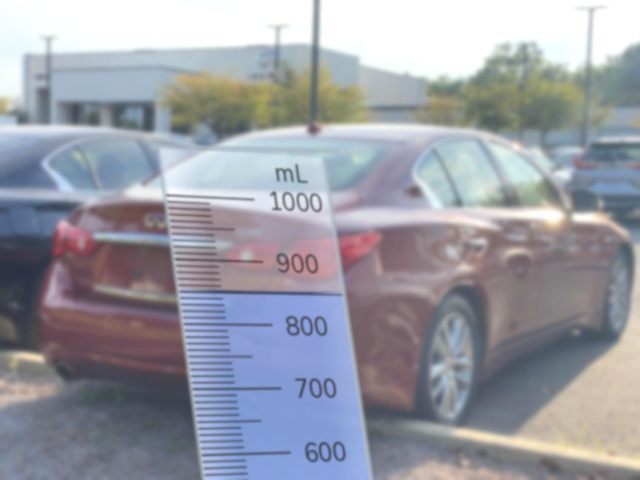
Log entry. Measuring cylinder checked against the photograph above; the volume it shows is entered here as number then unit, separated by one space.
850 mL
